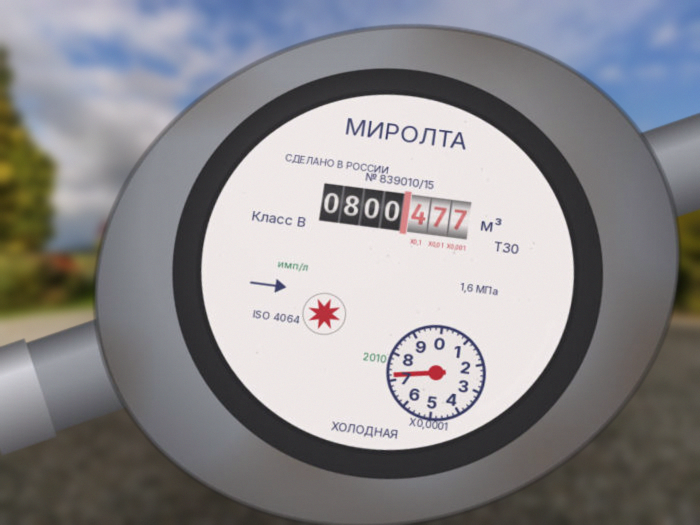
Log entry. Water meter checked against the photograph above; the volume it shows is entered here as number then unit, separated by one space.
800.4777 m³
